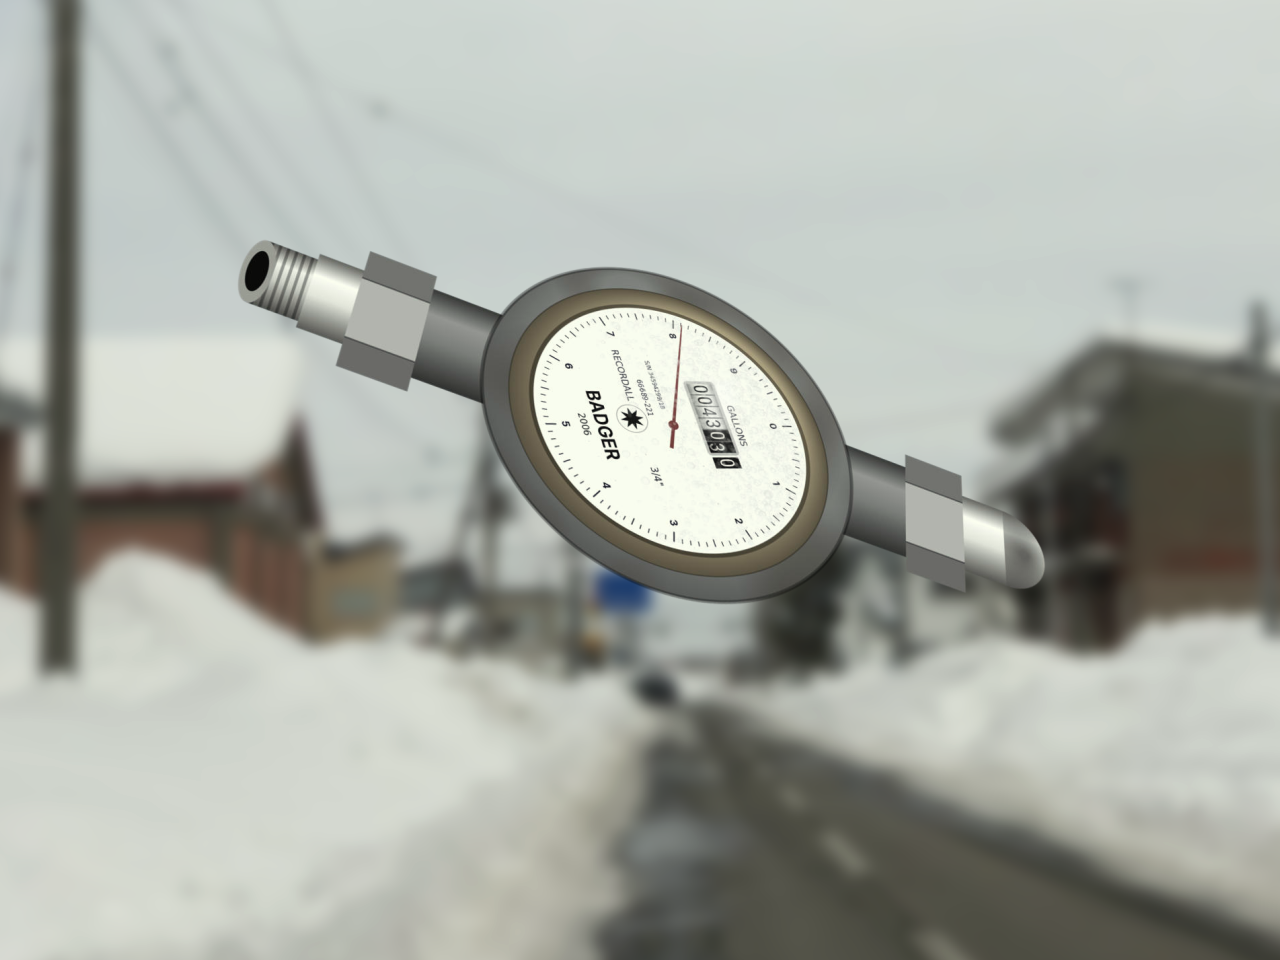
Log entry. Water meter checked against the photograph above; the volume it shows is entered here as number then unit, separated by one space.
43028.1 gal
